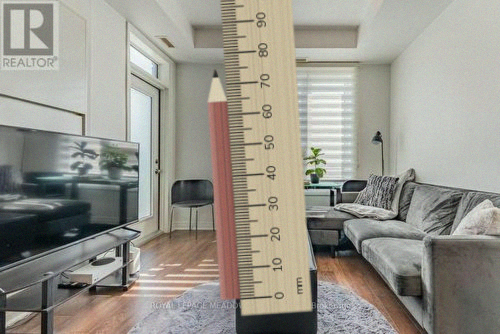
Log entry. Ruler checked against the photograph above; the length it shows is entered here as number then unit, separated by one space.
75 mm
